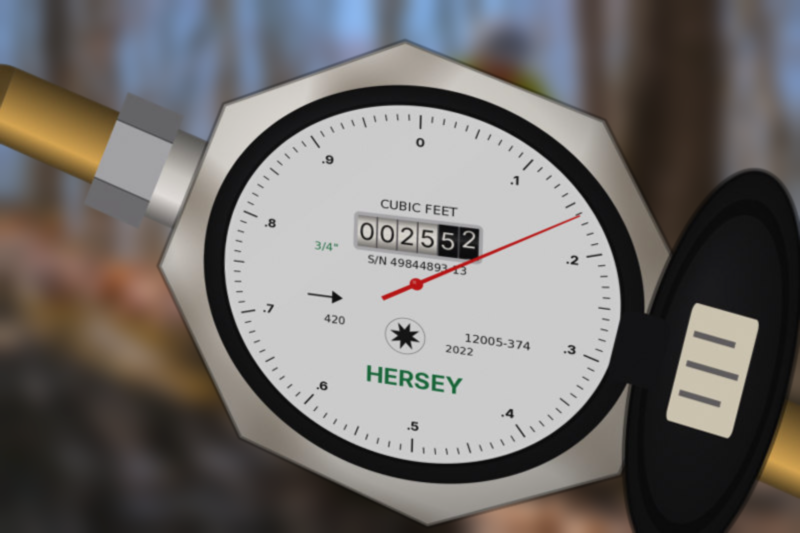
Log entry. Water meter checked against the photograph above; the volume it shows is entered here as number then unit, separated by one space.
2552.16 ft³
